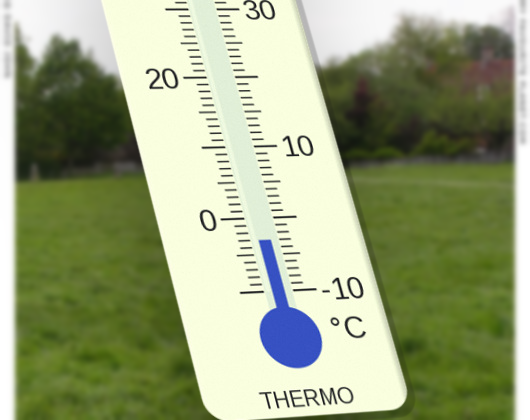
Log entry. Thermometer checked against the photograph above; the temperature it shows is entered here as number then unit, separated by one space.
-3 °C
